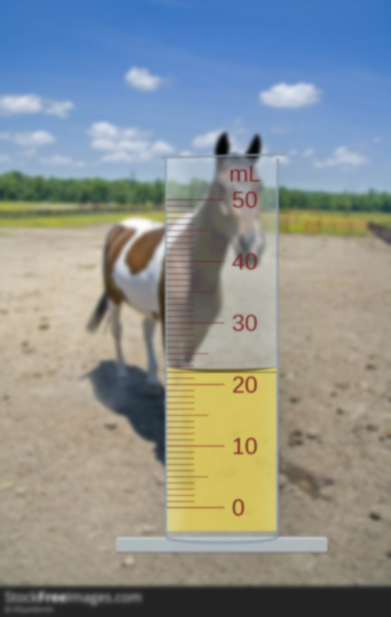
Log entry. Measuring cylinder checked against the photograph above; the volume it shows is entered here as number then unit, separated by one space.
22 mL
